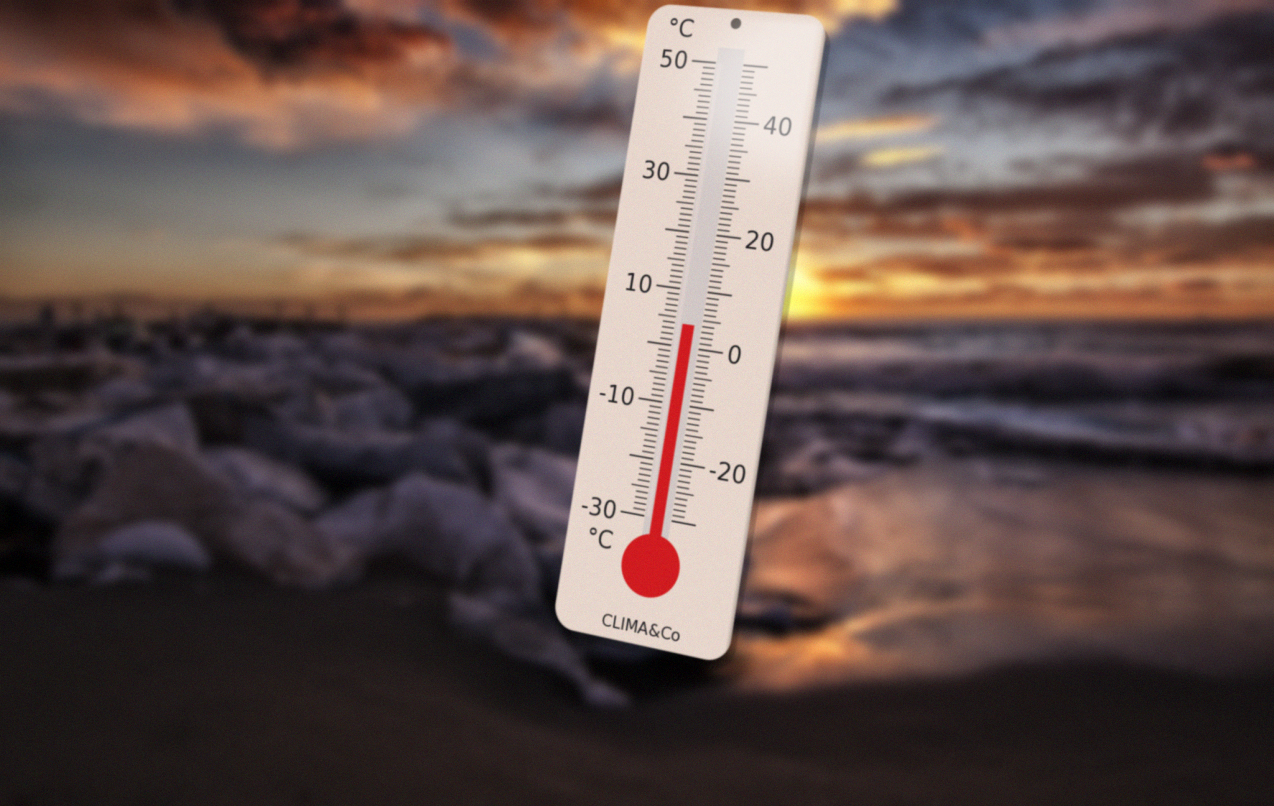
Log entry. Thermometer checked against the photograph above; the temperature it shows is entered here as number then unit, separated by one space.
4 °C
